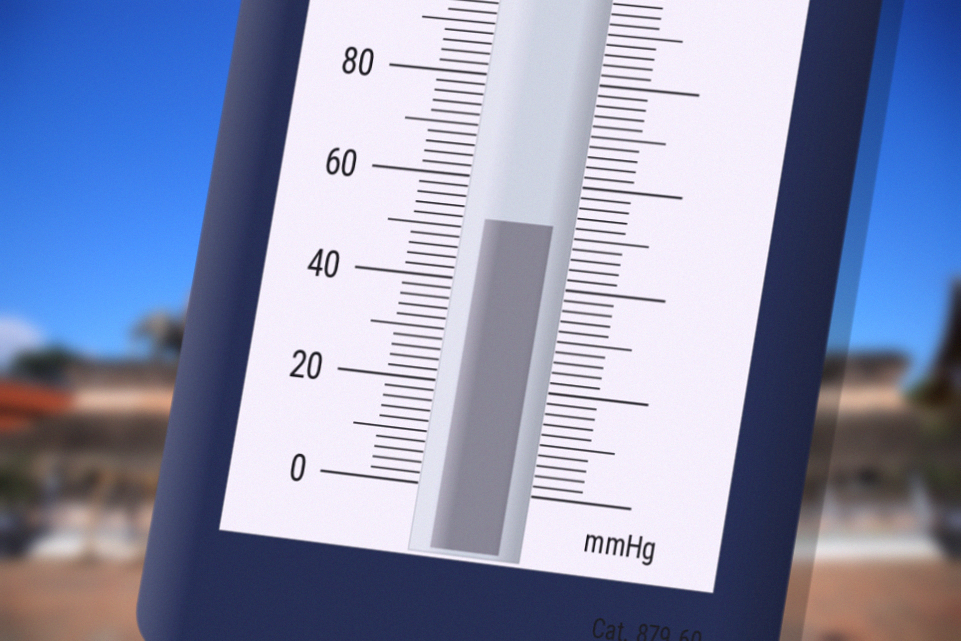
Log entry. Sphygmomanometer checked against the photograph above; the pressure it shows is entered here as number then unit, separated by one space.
52 mmHg
